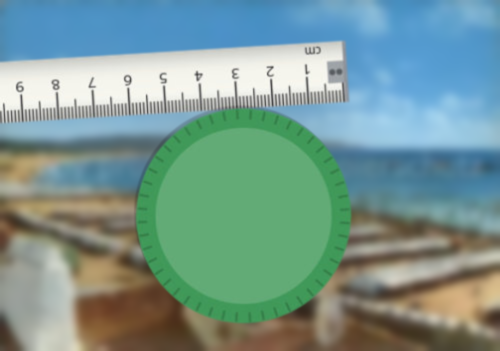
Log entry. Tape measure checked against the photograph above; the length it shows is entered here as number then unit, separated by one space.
6 cm
